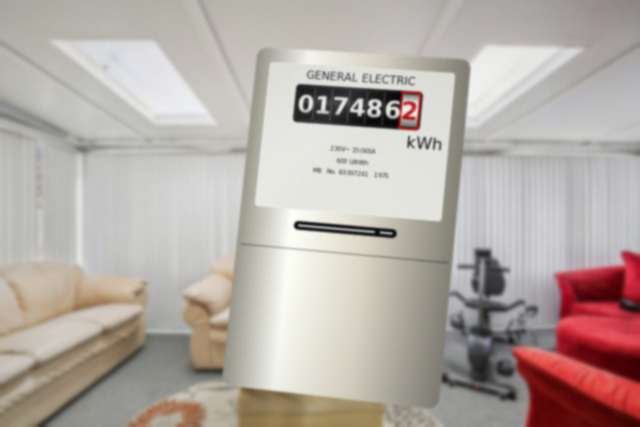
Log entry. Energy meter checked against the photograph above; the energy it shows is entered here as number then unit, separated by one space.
17486.2 kWh
